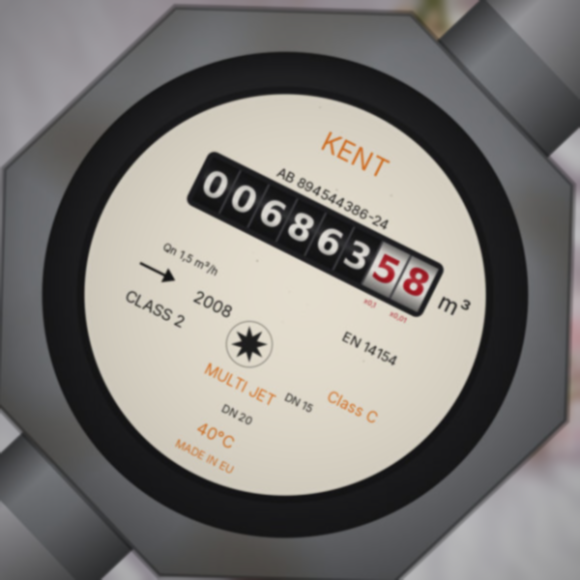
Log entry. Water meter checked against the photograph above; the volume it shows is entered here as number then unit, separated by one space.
6863.58 m³
